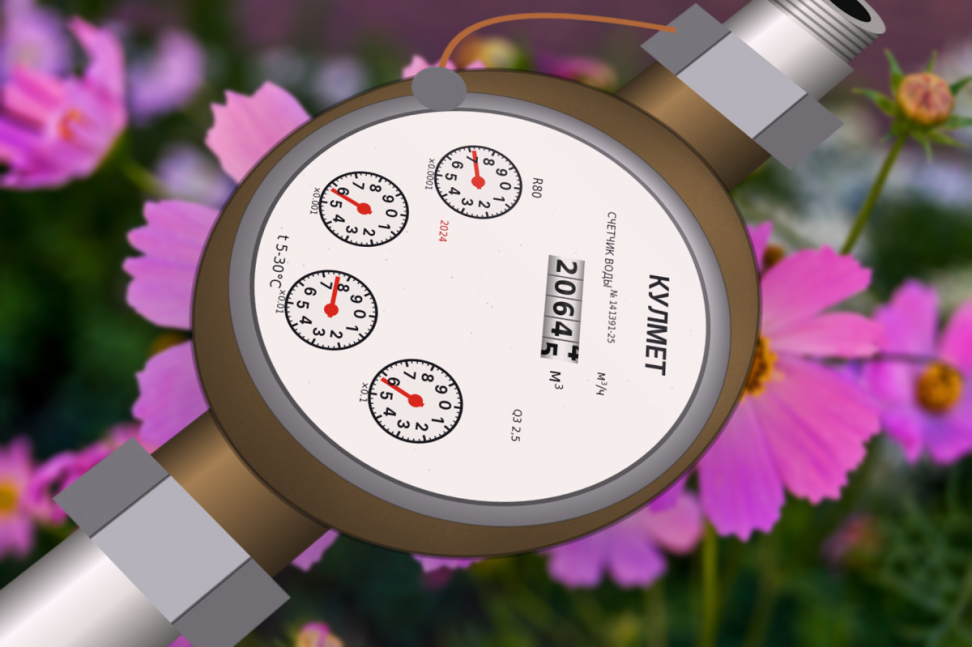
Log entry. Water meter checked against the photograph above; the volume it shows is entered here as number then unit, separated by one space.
20644.5757 m³
